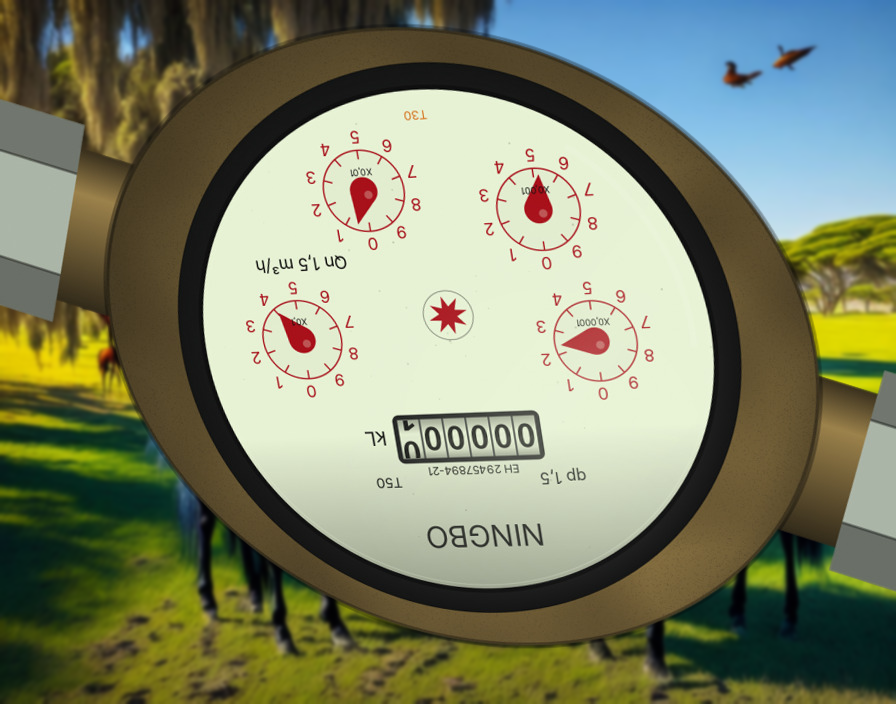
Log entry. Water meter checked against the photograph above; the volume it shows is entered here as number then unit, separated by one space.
0.4052 kL
